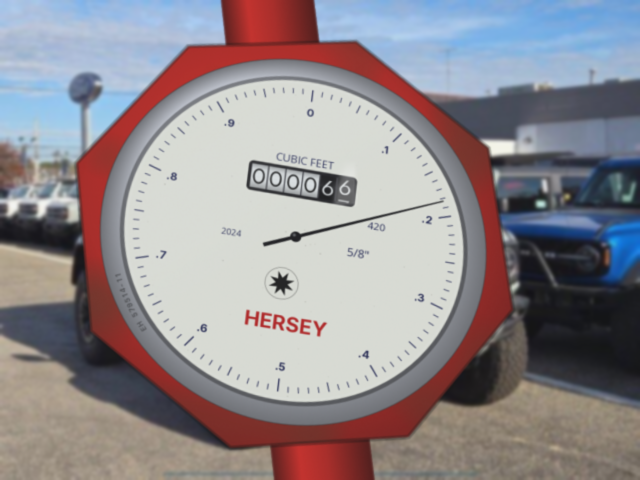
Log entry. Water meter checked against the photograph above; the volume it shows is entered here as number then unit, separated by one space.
66.18 ft³
